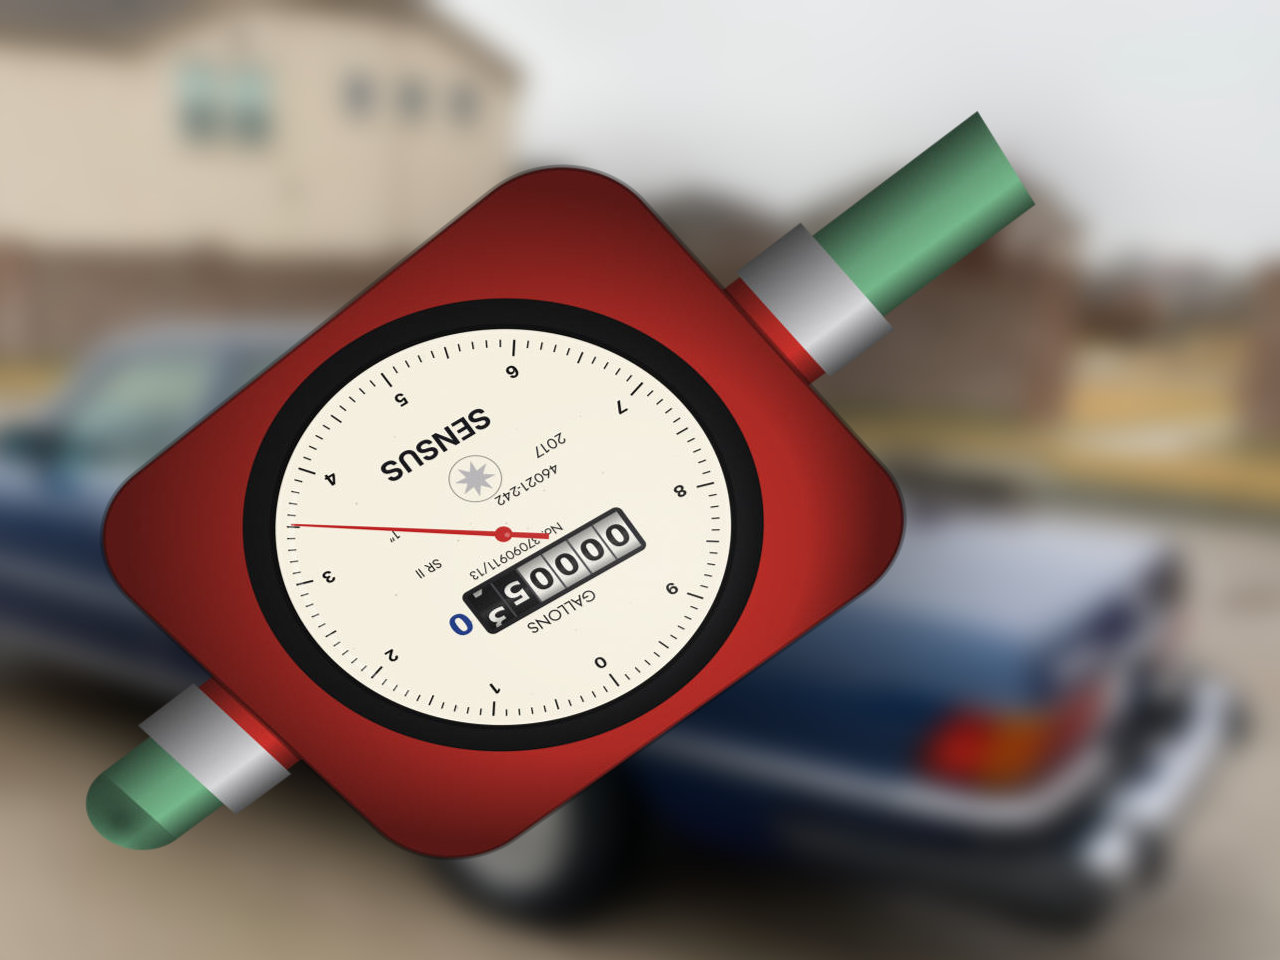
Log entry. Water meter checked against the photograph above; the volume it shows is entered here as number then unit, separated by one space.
533.5 gal
